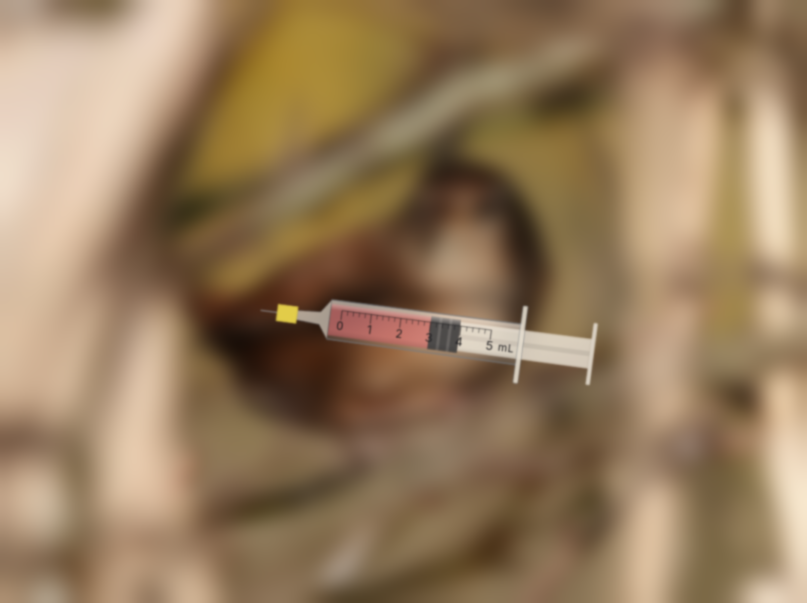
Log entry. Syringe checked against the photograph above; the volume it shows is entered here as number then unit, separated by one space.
3 mL
